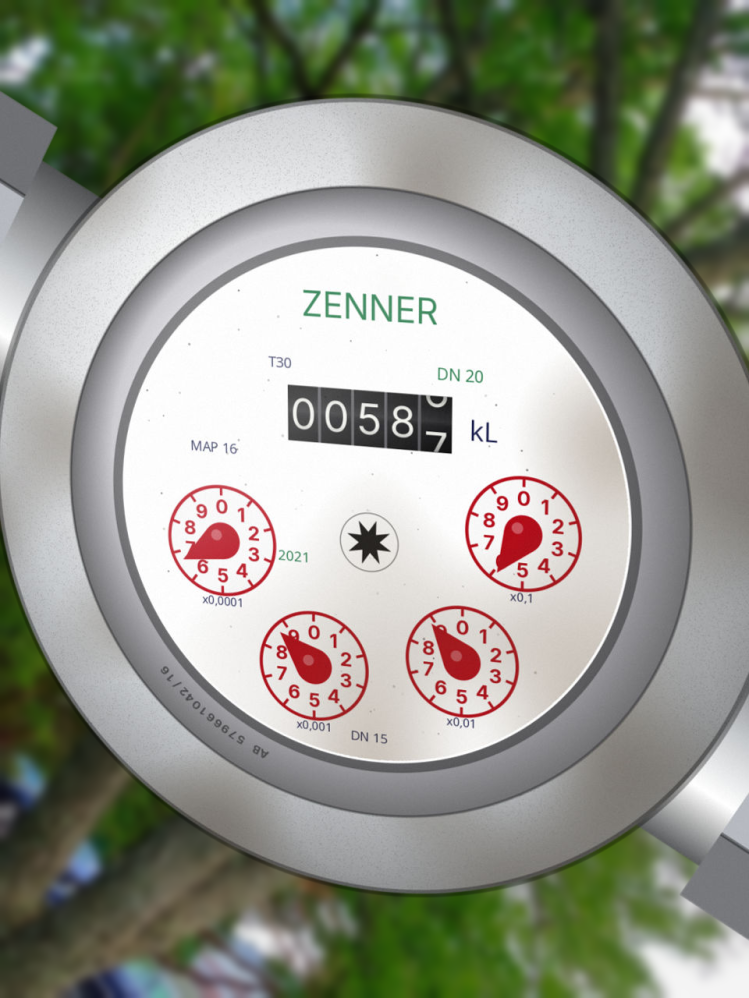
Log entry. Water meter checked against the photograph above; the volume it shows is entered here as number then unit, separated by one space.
586.5886 kL
